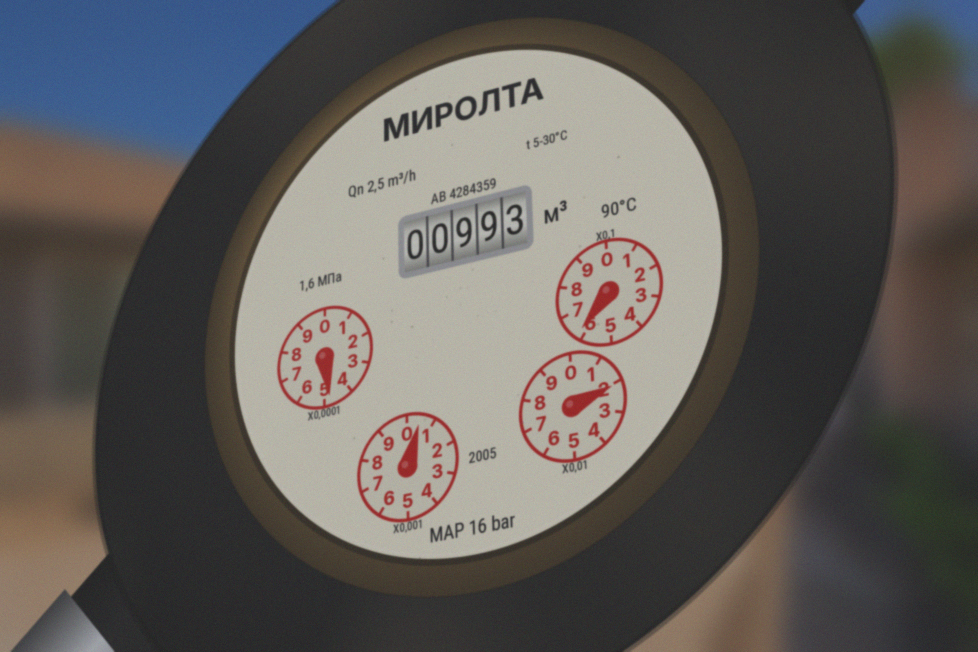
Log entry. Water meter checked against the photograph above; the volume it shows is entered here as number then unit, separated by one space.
993.6204 m³
